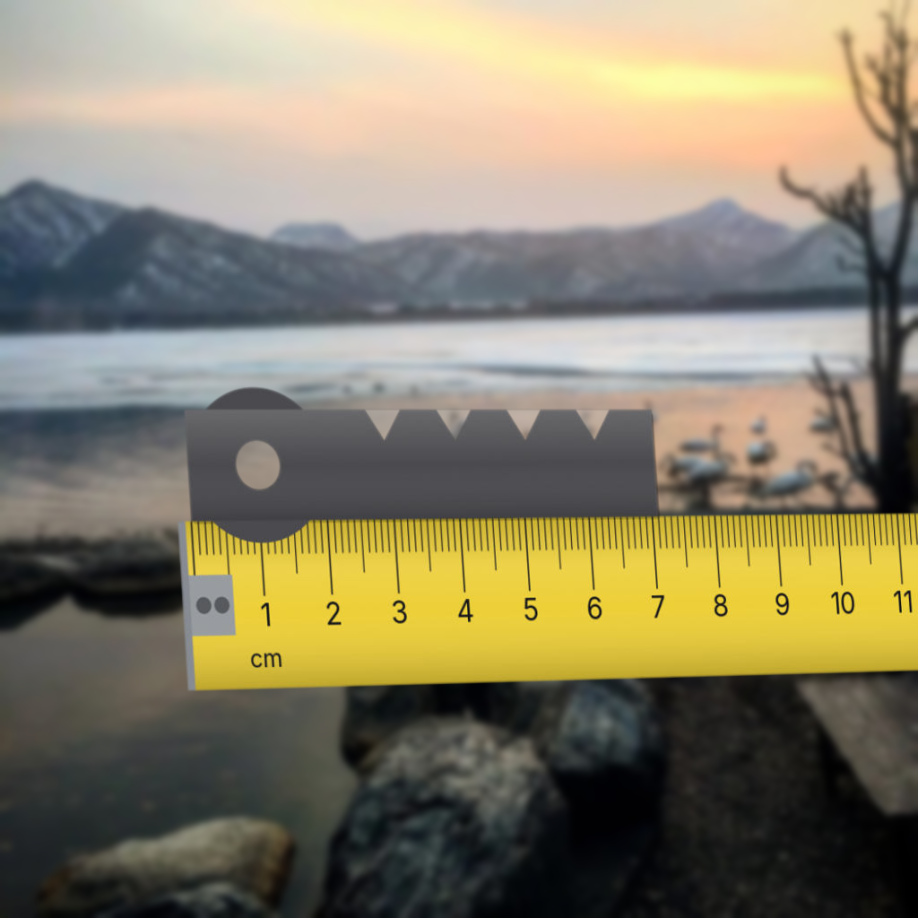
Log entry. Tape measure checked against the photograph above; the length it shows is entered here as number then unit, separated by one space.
7.1 cm
